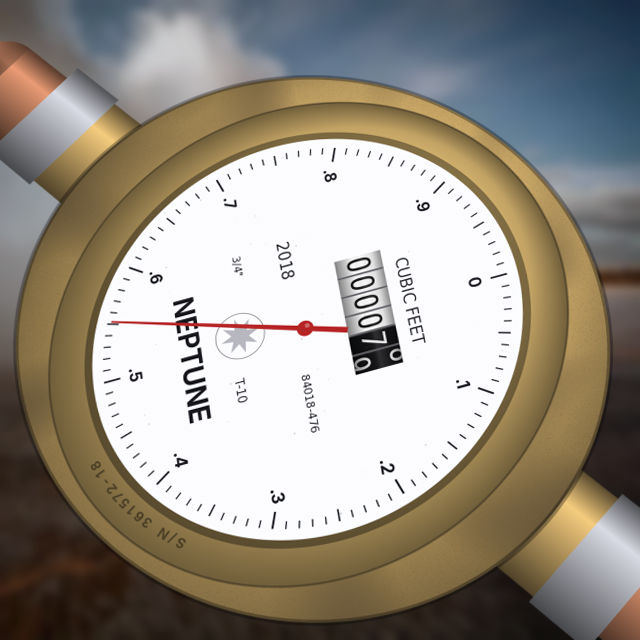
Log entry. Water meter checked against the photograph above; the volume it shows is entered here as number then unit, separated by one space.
78.55 ft³
